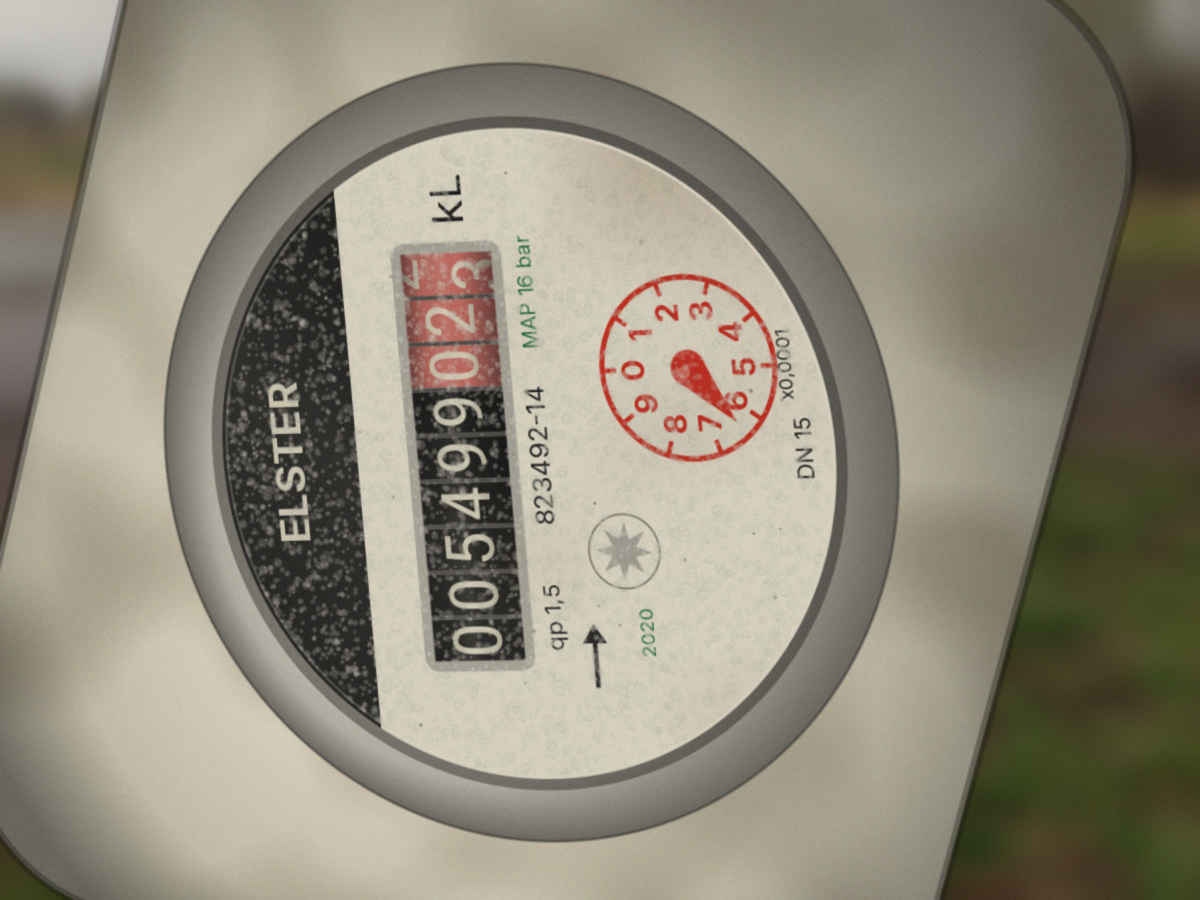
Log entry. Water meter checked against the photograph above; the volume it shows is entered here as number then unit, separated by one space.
5499.0226 kL
